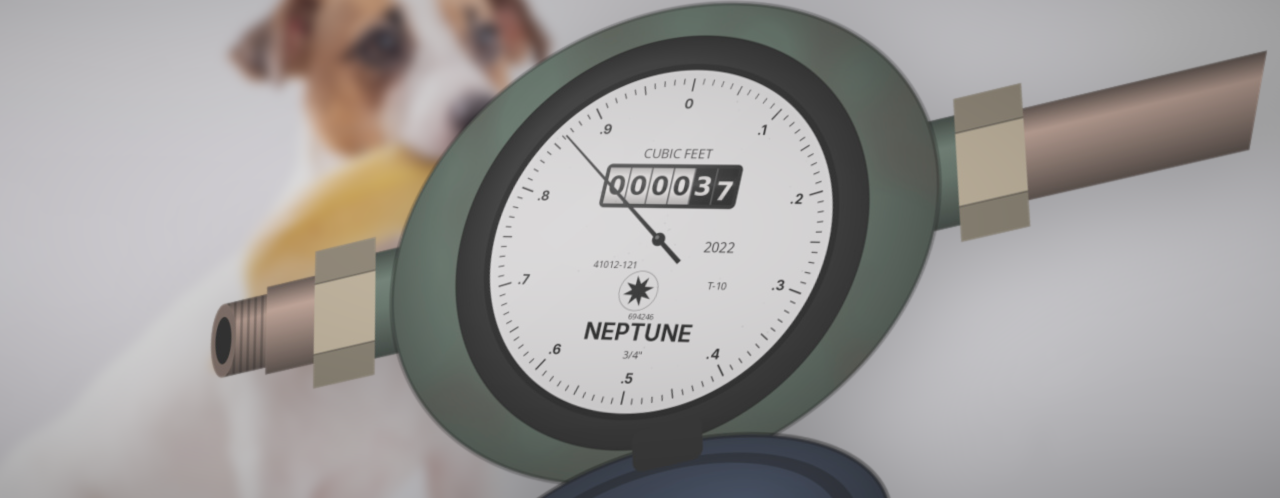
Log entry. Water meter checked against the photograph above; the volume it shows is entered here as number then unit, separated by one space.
36.86 ft³
